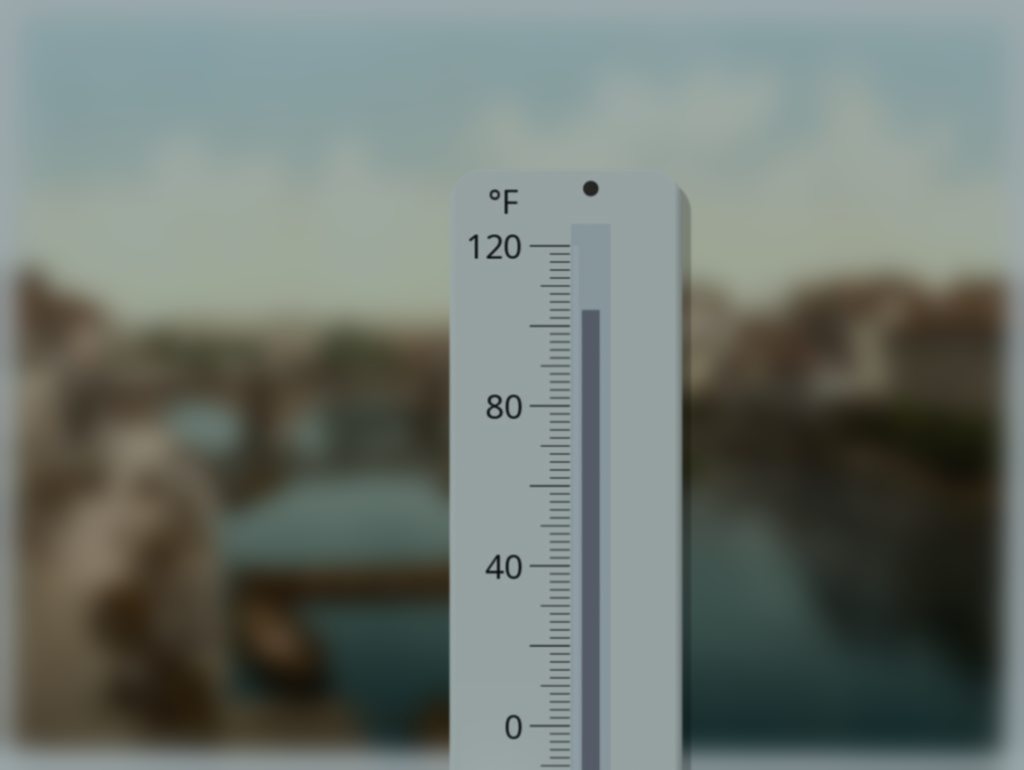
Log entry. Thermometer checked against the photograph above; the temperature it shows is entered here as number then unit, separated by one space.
104 °F
